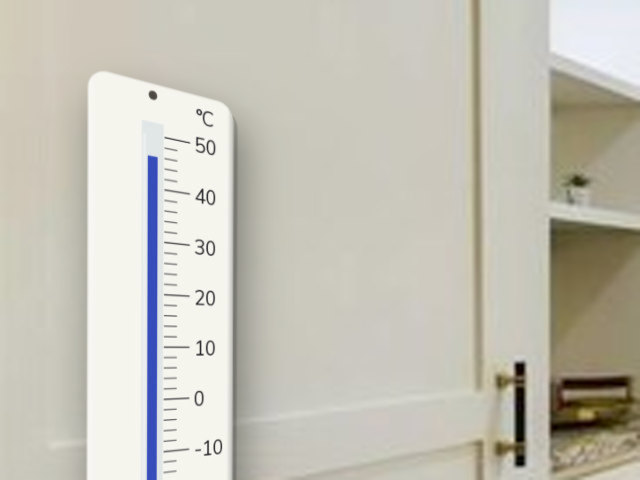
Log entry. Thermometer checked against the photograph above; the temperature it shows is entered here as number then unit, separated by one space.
46 °C
